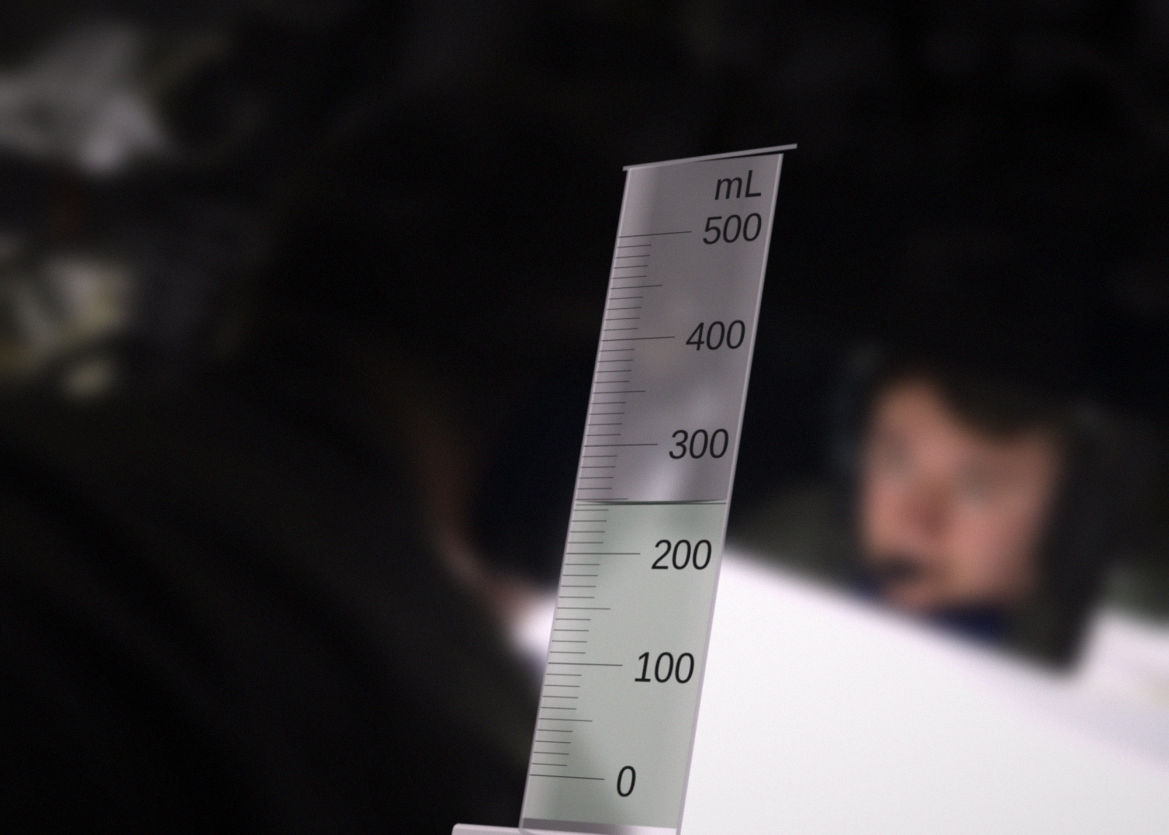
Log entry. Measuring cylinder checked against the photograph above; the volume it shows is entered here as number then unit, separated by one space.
245 mL
